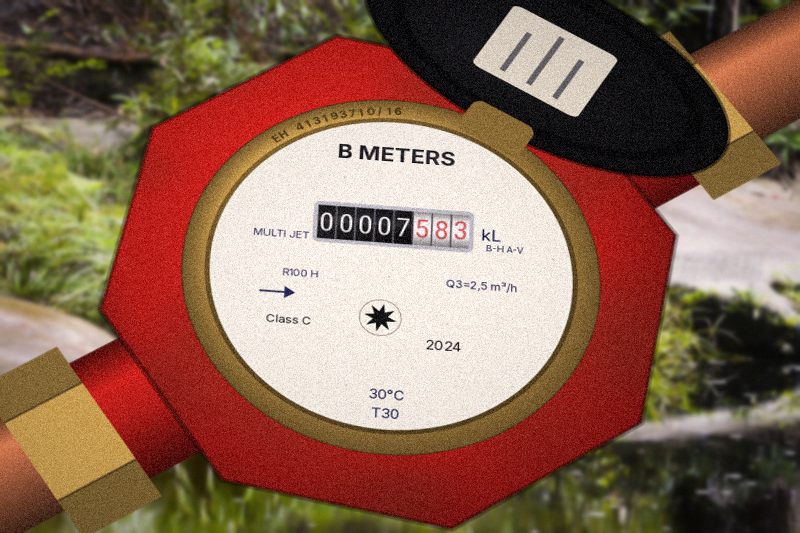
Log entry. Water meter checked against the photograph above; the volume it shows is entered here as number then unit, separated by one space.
7.583 kL
